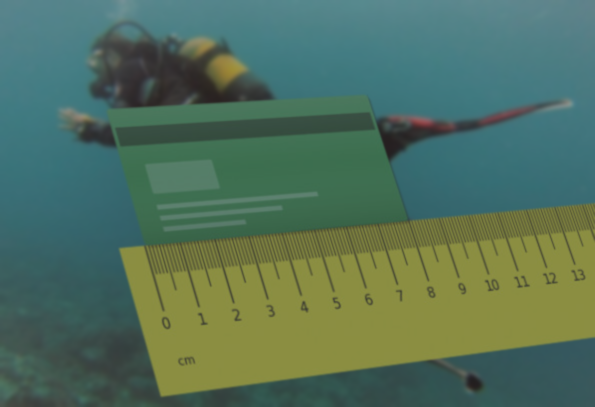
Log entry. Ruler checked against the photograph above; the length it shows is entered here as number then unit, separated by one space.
8 cm
